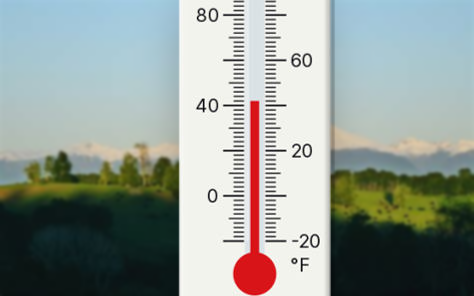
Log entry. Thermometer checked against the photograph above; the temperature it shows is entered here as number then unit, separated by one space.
42 °F
